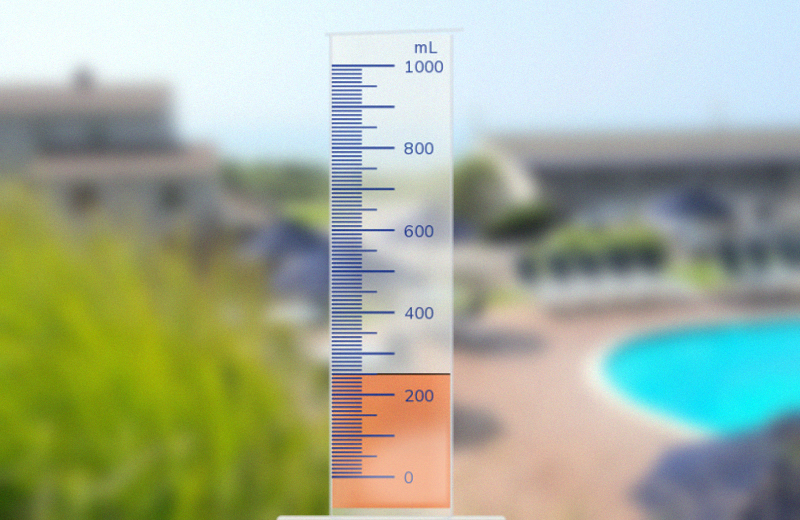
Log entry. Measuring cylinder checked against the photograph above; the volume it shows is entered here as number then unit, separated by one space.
250 mL
